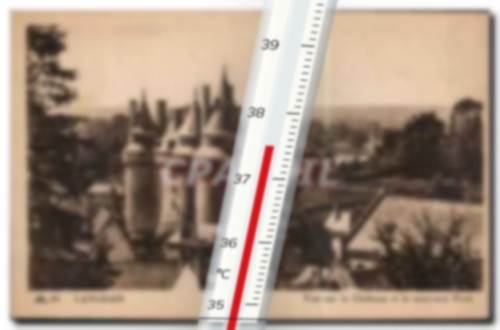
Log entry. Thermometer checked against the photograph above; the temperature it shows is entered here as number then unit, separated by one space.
37.5 °C
